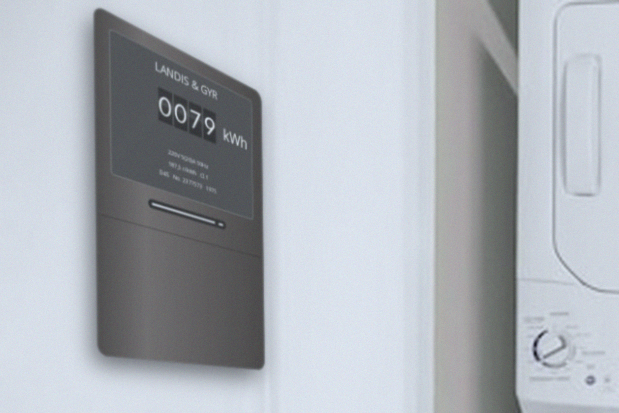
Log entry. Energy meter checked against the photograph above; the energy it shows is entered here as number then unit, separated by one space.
79 kWh
